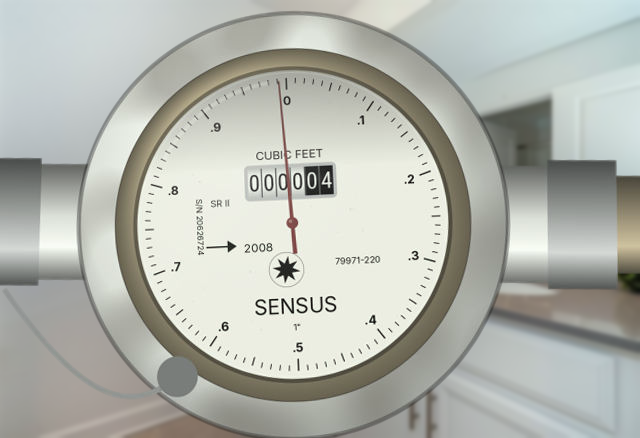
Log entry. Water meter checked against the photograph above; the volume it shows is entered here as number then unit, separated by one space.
3.99 ft³
